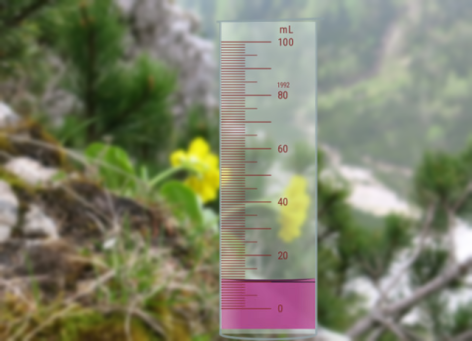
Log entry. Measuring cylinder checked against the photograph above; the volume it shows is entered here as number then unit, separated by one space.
10 mL
